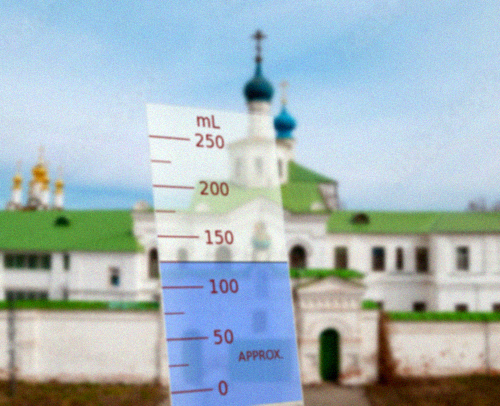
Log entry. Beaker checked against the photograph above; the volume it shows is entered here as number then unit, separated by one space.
125 mL
